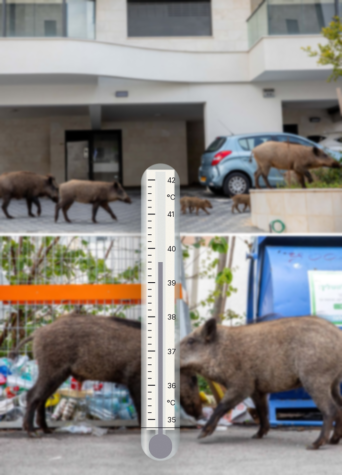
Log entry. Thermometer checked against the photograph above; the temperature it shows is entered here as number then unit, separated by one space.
39.6 °C
